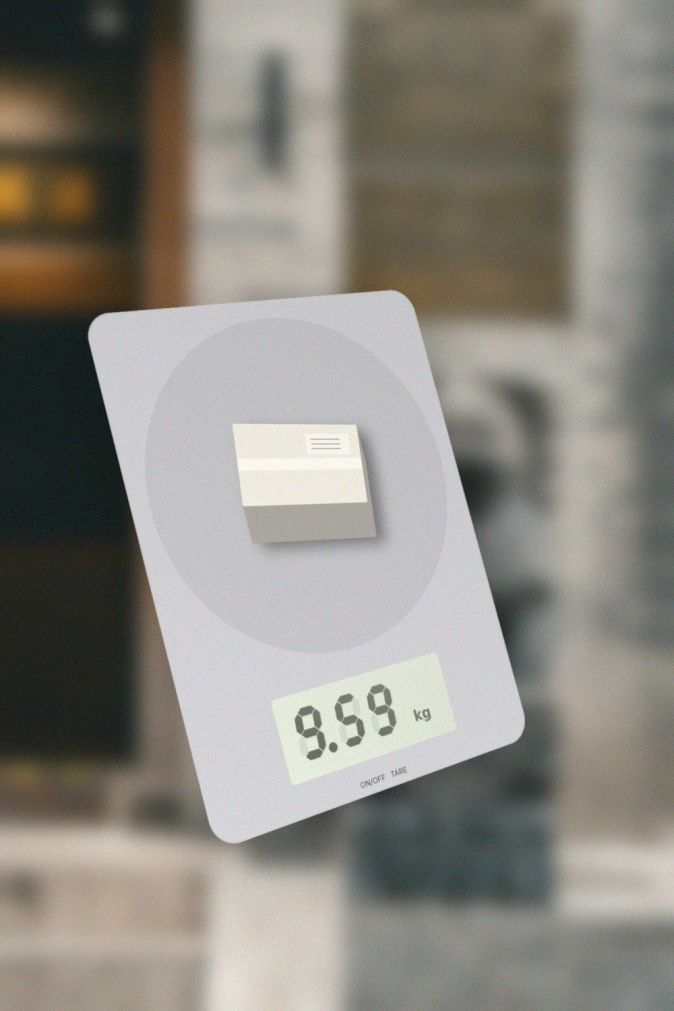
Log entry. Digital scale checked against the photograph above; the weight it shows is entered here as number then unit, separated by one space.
9.59 kg
